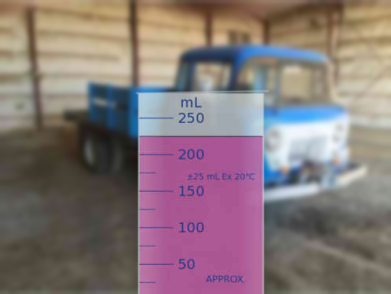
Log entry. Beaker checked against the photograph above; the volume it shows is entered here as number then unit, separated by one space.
225 mL
